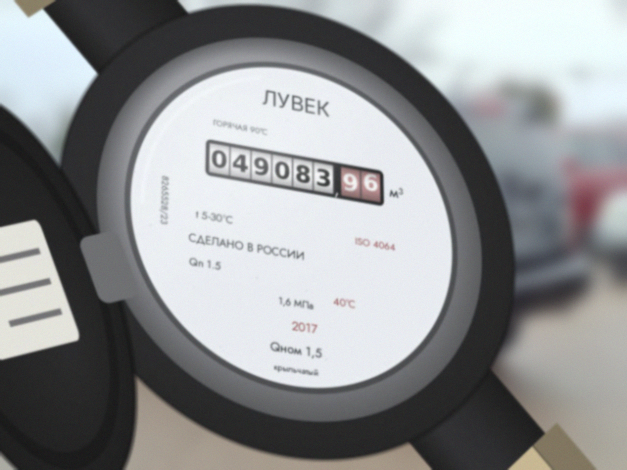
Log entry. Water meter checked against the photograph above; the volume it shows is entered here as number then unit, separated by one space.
49083.96 m³
